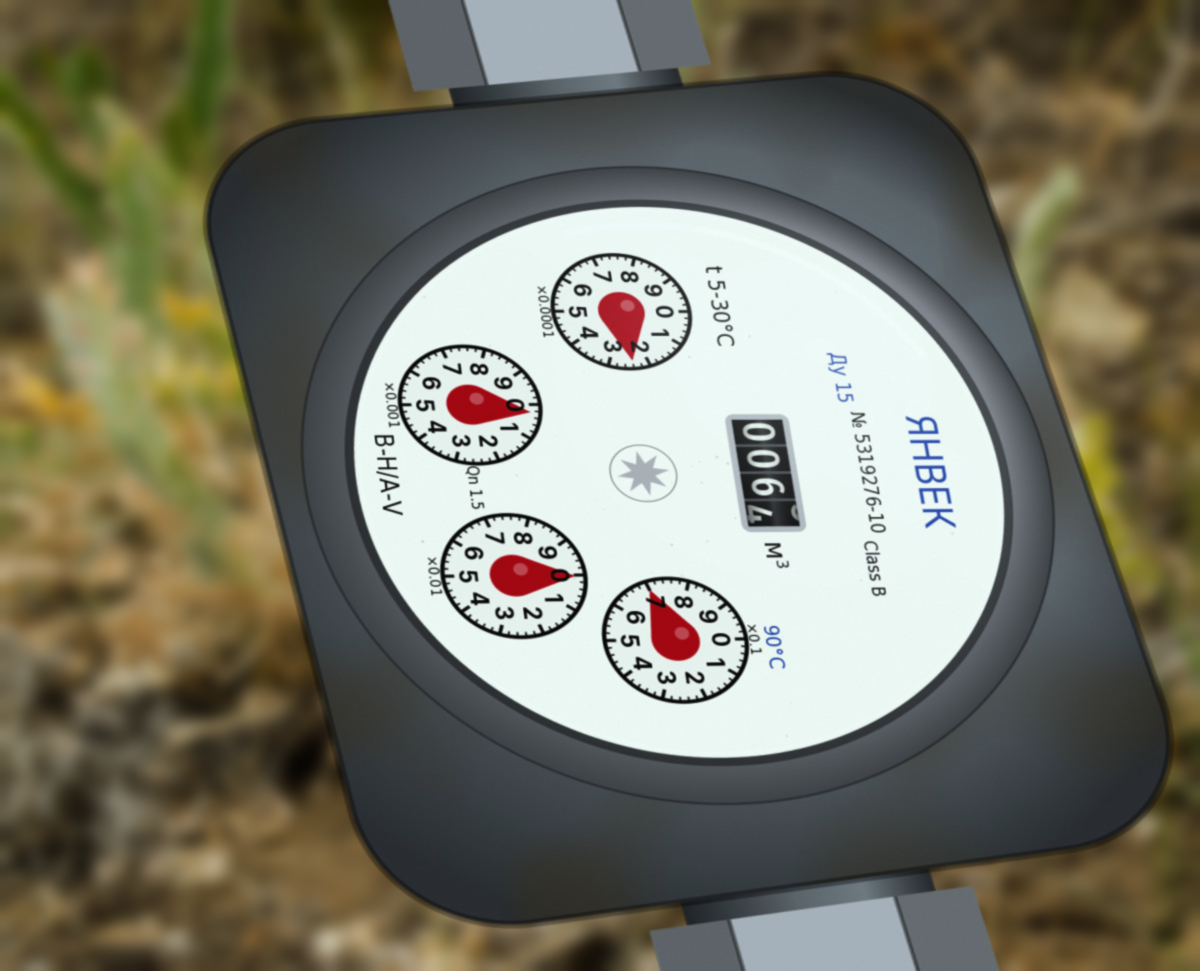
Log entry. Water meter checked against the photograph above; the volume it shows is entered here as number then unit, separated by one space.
63.7002 m³
